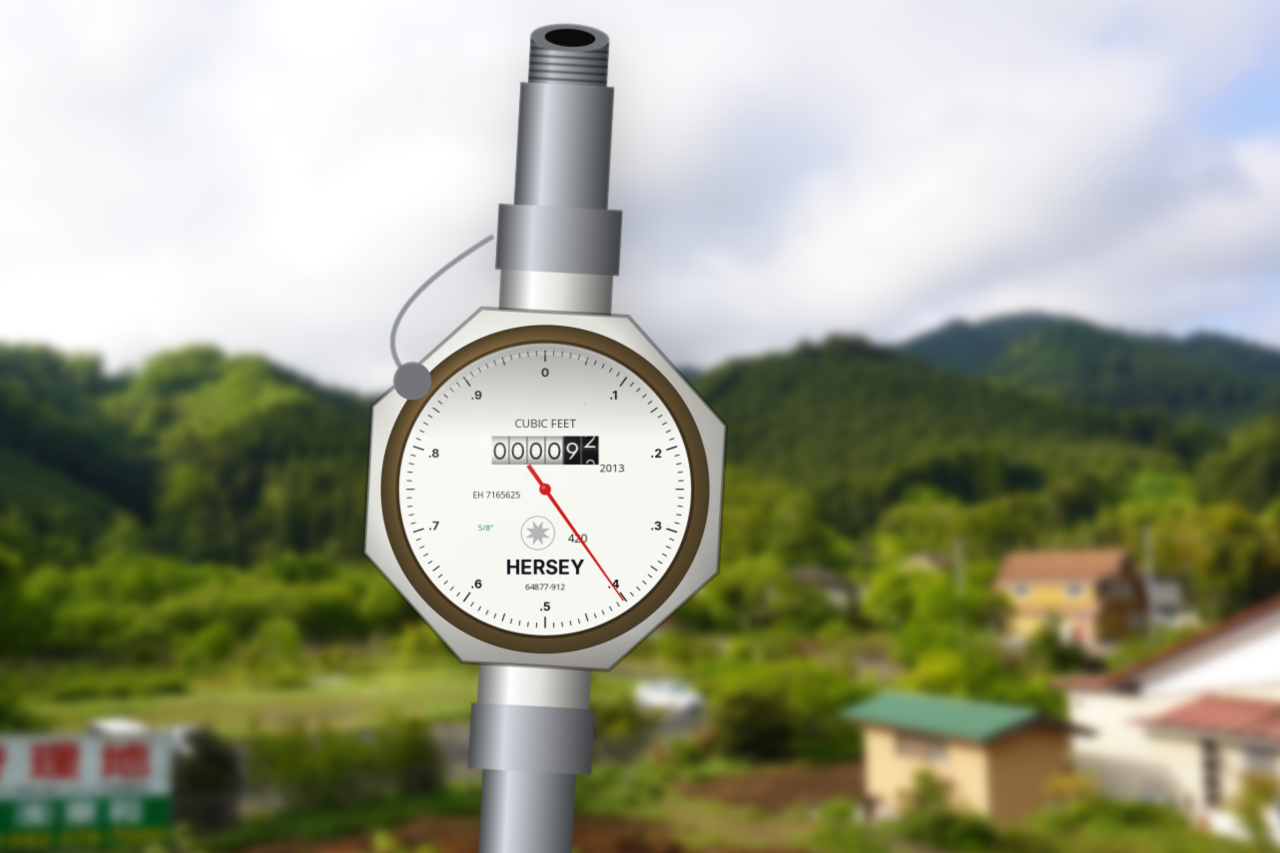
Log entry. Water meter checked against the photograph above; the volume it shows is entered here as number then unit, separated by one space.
92.40 ft³
